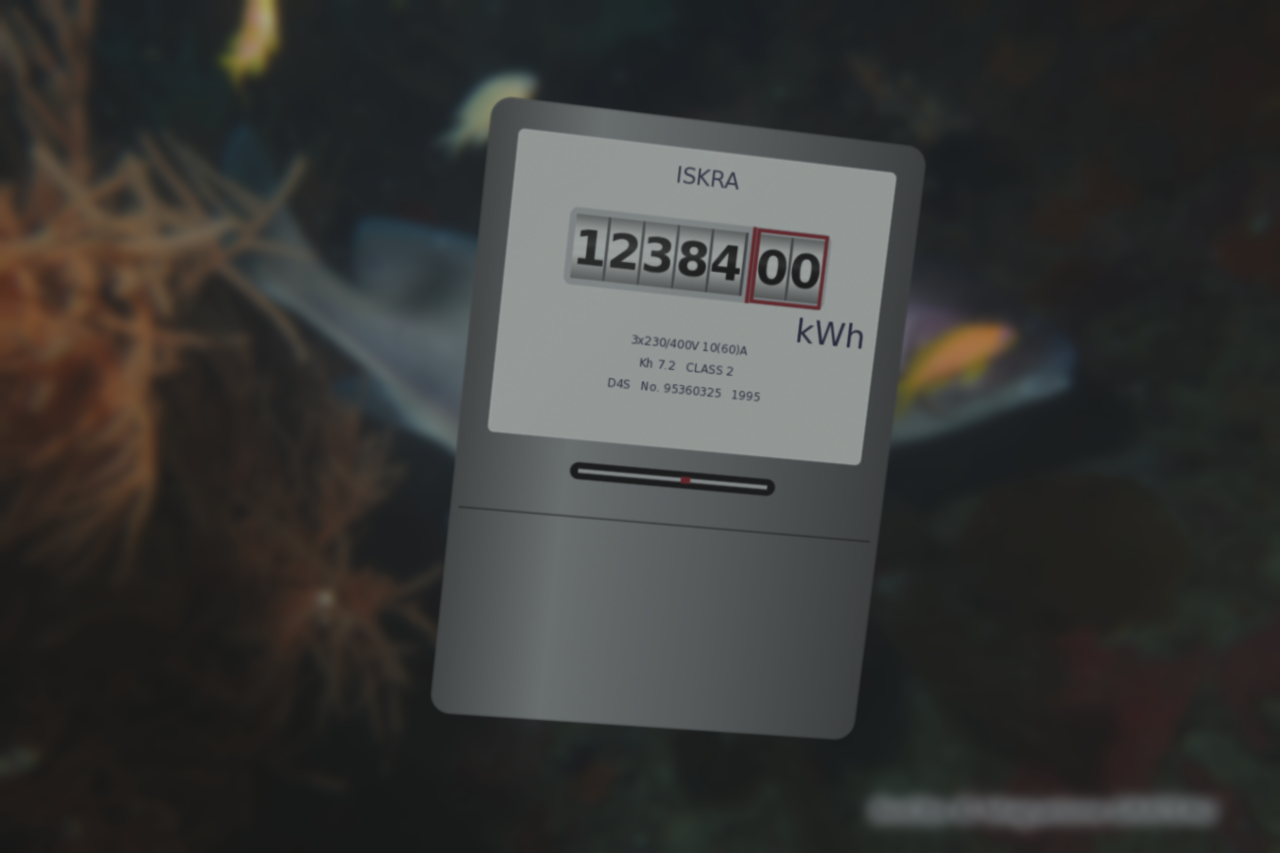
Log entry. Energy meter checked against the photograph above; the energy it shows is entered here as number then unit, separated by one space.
12384.00 kWh
